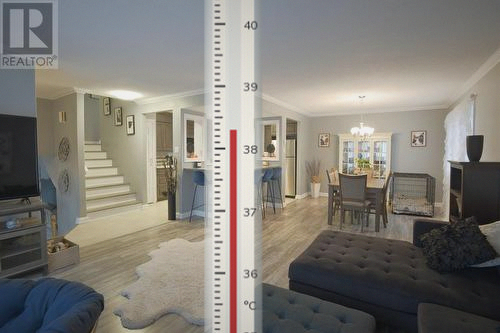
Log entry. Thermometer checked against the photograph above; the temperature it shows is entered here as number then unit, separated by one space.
38.3 °C
